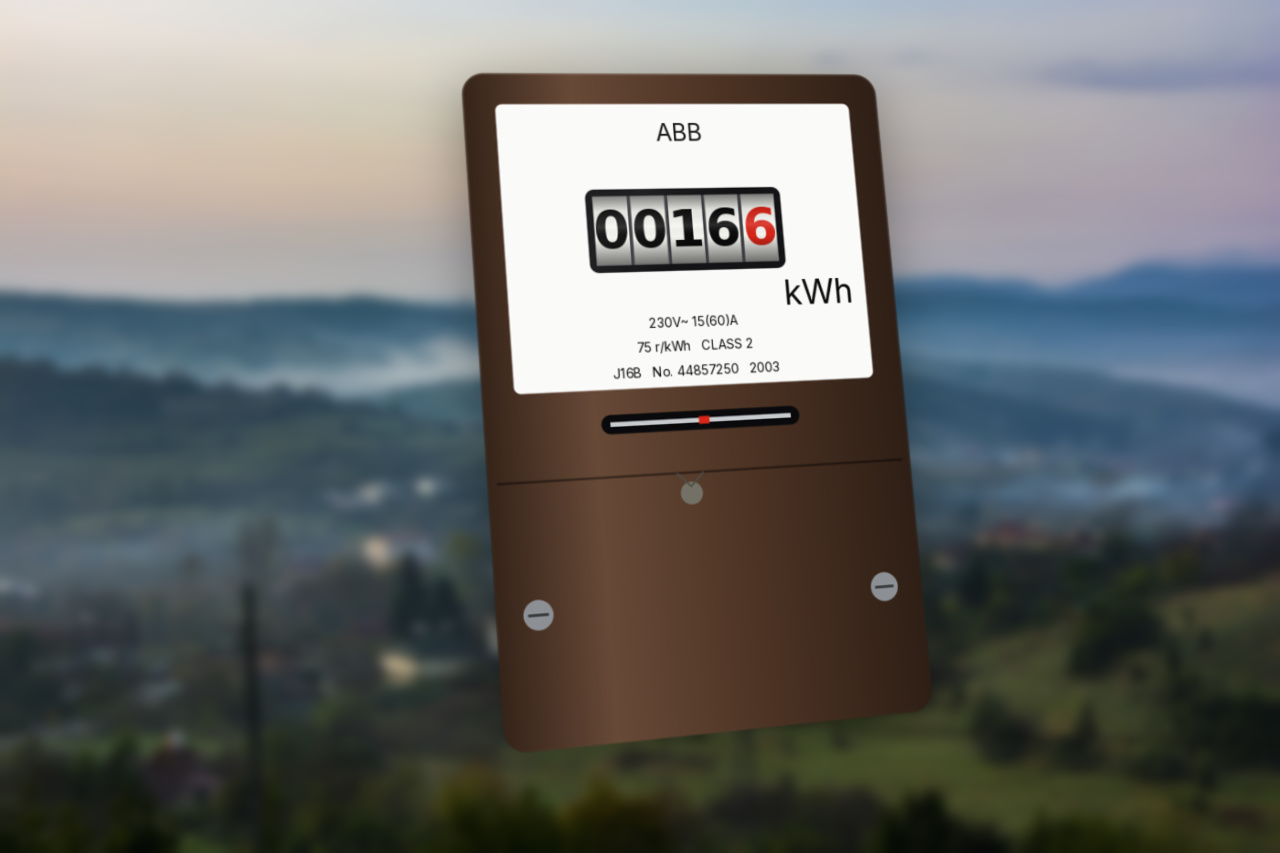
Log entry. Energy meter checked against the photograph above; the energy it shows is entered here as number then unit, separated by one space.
16.6 kWh
